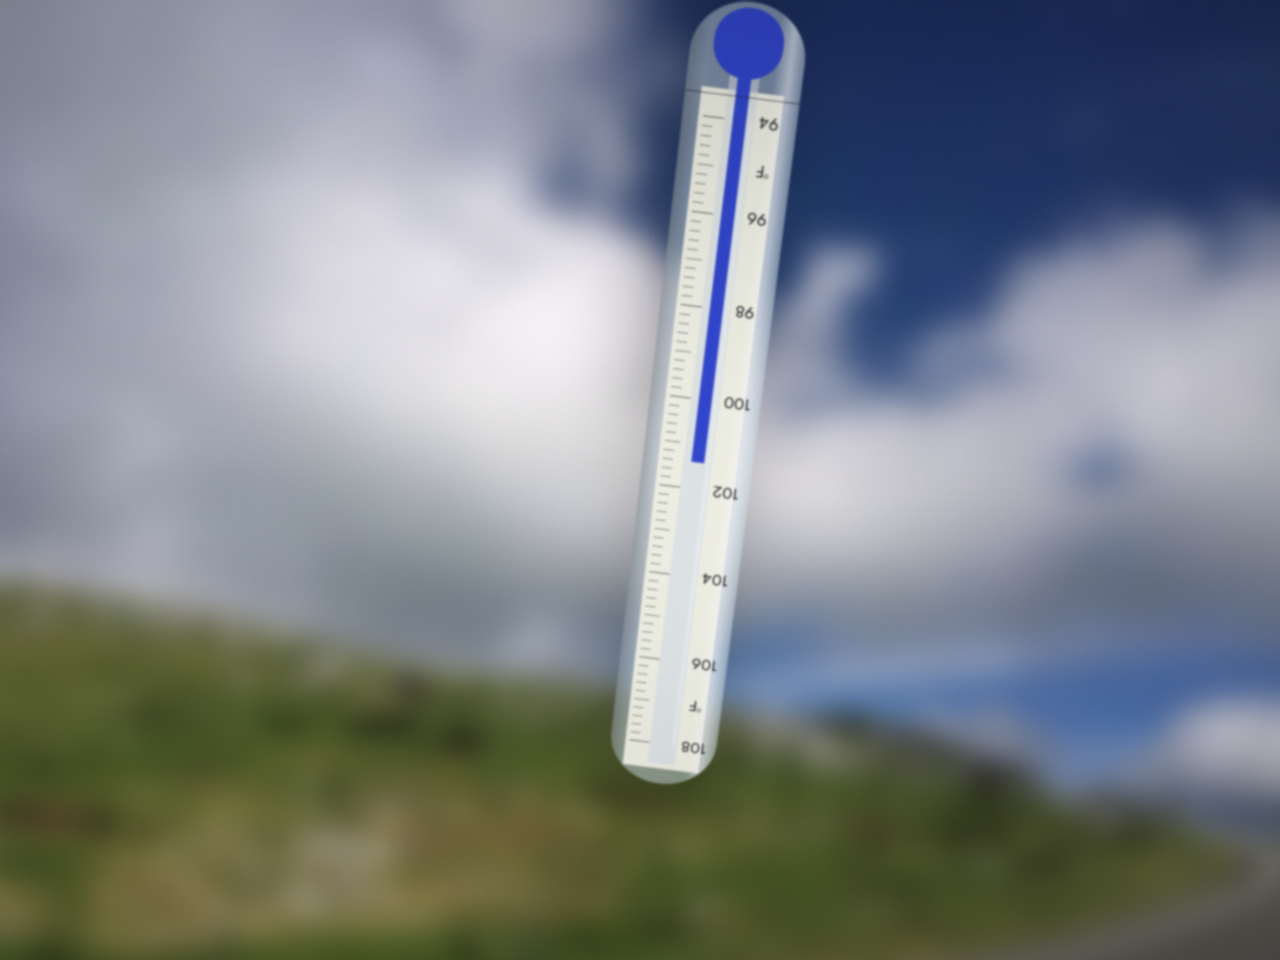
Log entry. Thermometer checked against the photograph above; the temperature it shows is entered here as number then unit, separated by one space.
101.4 °F
